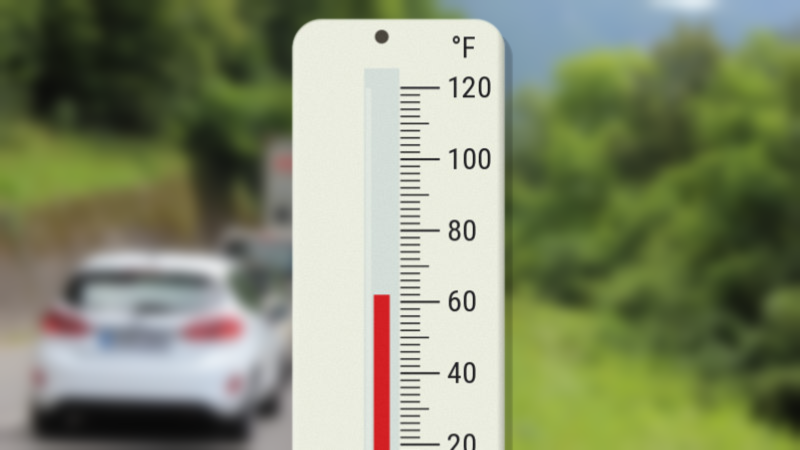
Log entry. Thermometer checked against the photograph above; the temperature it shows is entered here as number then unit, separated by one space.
62 °F
